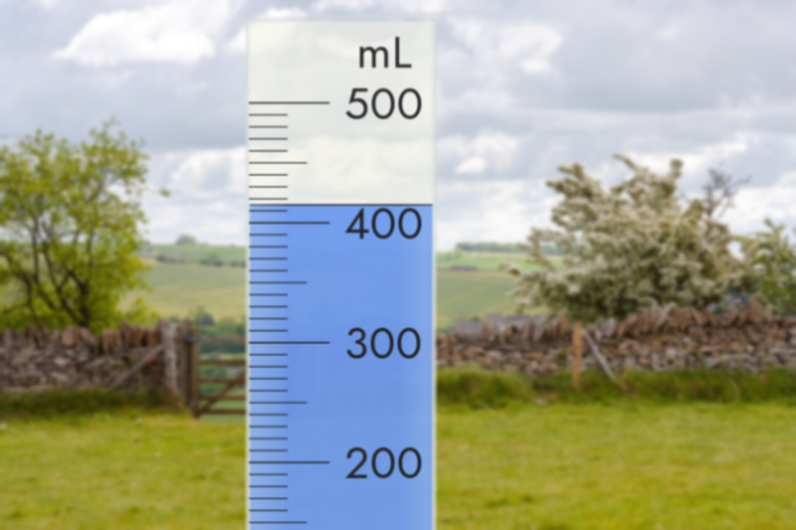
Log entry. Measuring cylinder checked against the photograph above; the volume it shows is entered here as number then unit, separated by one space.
415 mL
